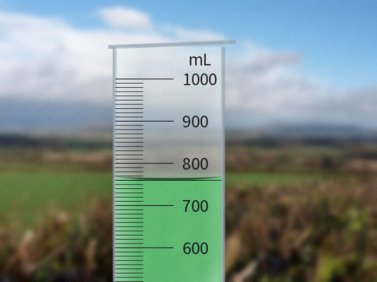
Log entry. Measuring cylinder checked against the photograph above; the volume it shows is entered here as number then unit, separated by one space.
760 mL
